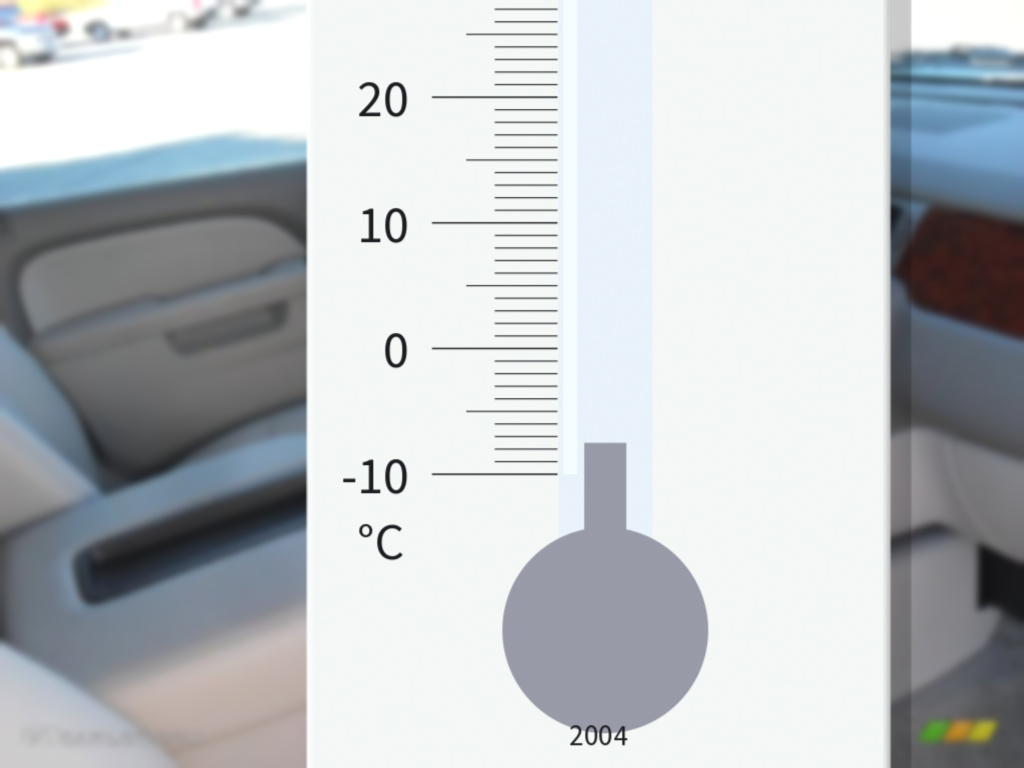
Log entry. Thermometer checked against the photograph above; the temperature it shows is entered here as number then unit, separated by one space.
-7.5 °C
